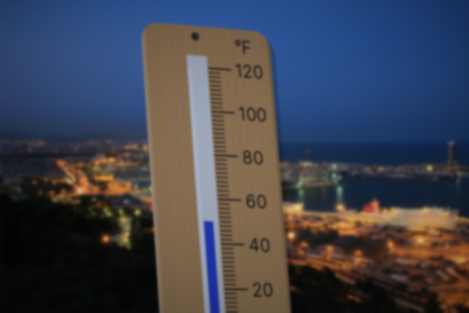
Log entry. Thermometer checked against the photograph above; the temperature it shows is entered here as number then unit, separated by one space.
50 °F
